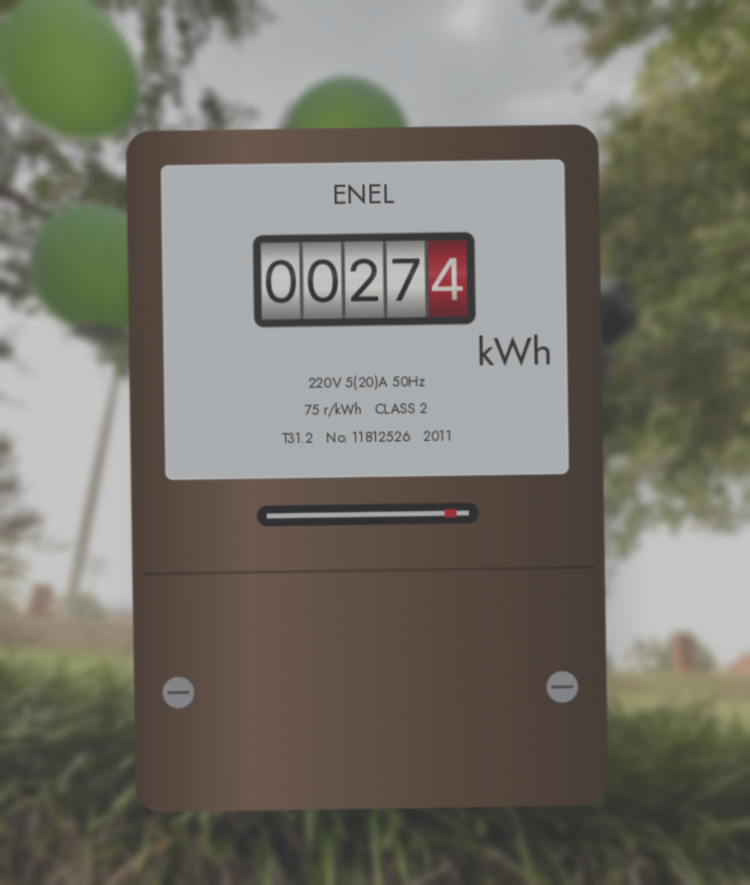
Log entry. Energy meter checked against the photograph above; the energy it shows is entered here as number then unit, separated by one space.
27.4 kWh
